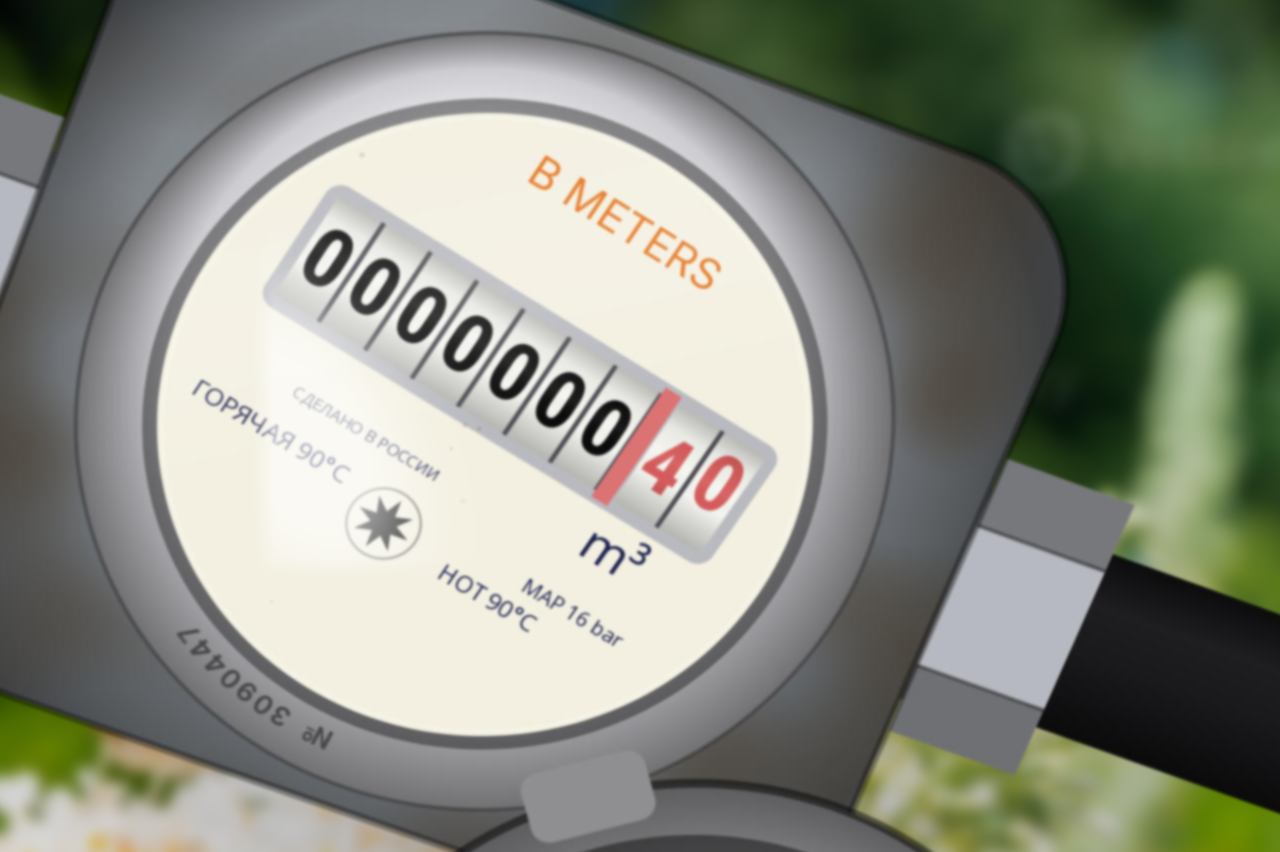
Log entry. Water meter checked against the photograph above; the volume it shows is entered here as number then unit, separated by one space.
0.40 m³
